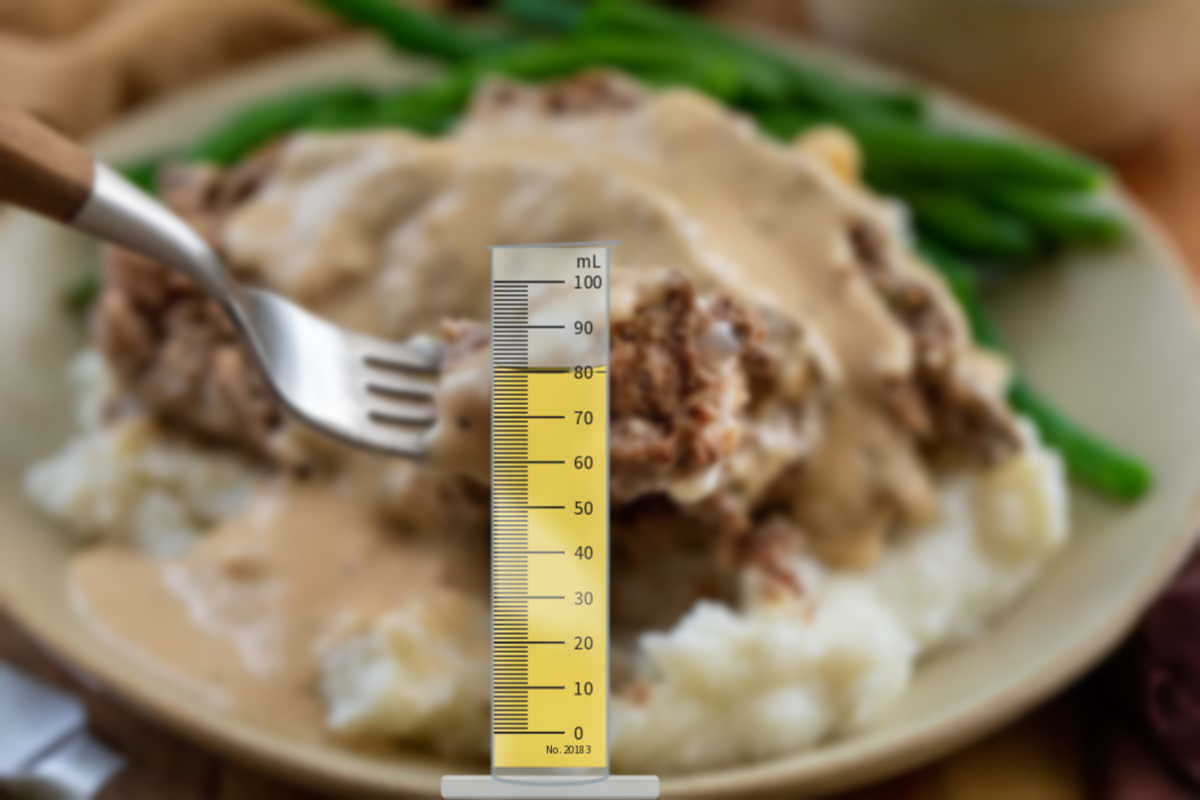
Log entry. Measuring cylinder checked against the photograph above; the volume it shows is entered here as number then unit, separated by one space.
80 mL
